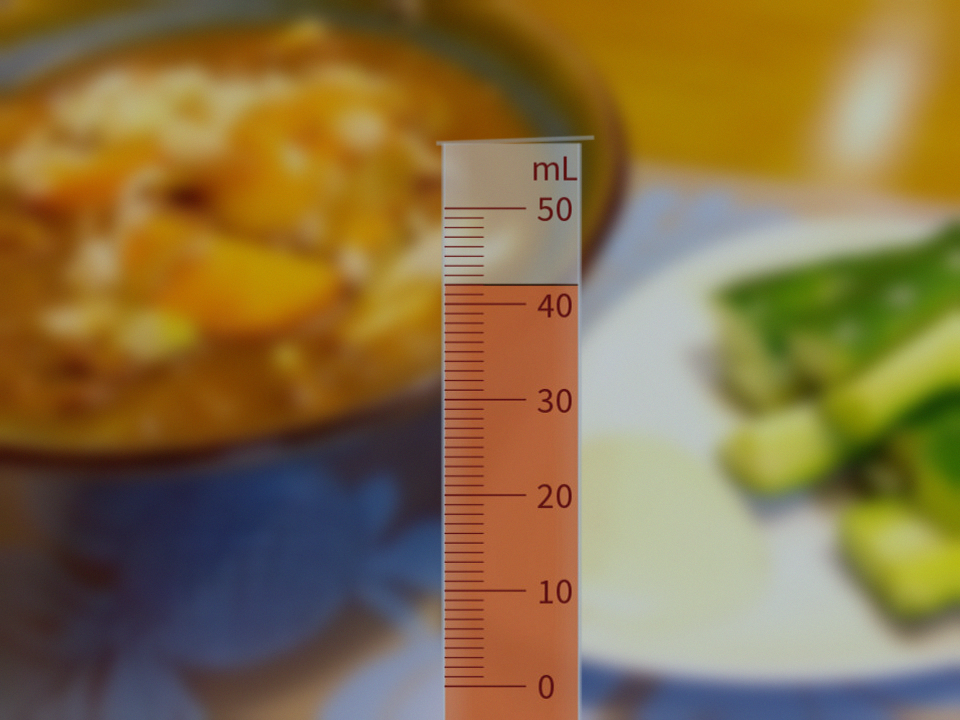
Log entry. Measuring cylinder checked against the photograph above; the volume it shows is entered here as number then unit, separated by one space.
42 mL
